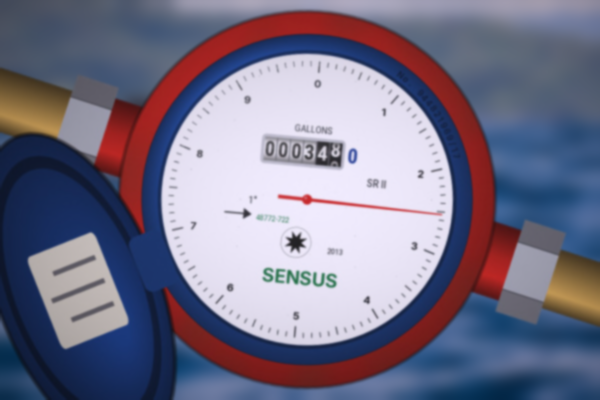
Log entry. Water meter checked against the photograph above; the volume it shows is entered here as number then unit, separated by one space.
3482.5 gal
